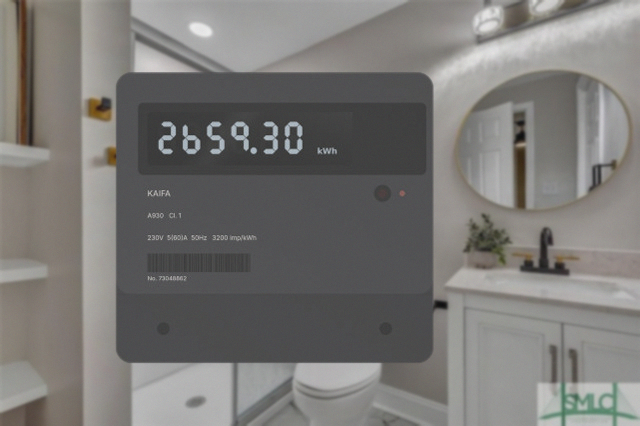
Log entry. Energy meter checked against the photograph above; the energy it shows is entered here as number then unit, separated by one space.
2659.30 kWh
